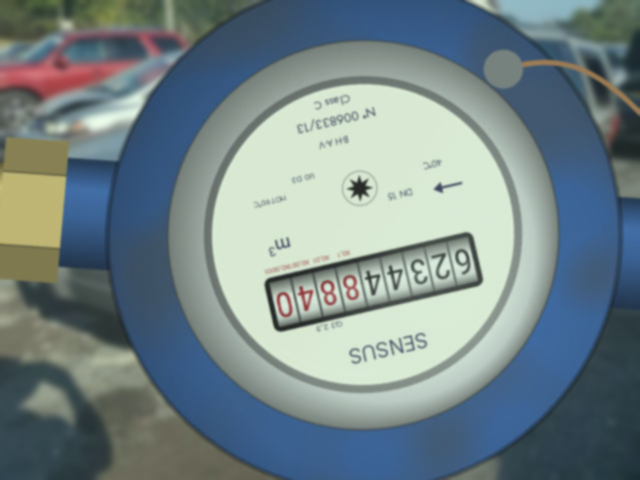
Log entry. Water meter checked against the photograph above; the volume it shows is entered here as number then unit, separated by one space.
62344.8840 m³
